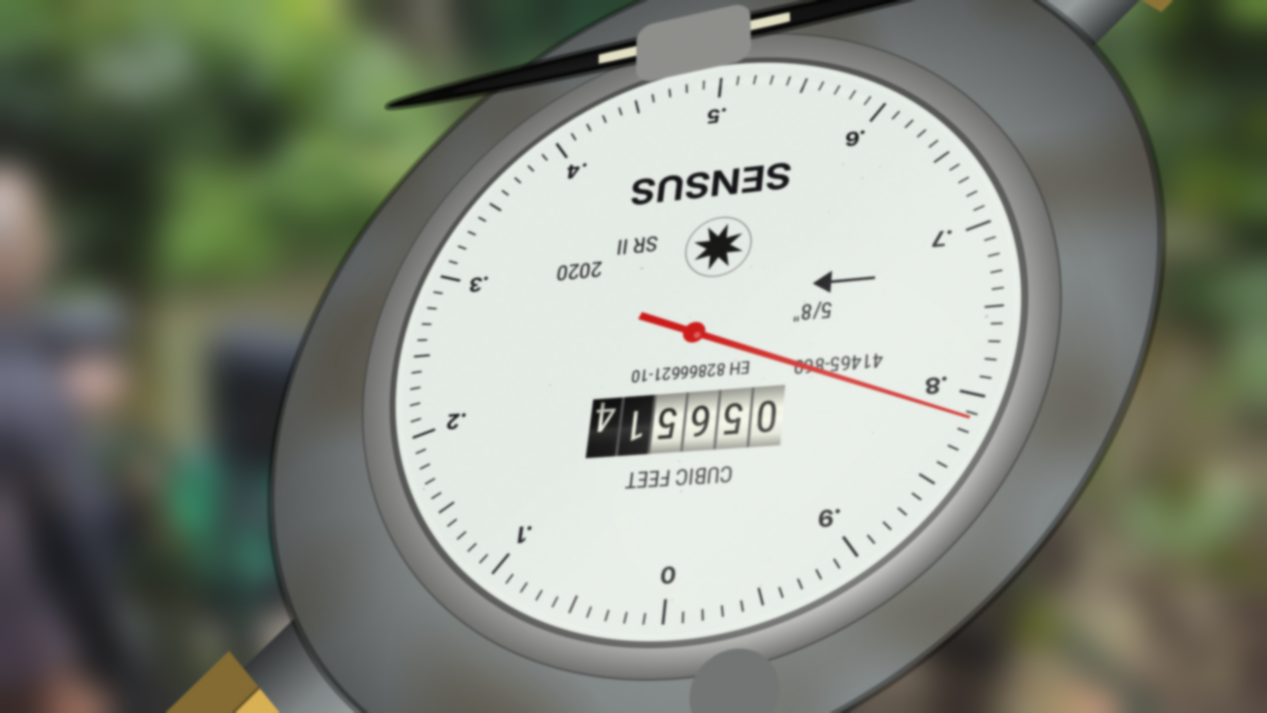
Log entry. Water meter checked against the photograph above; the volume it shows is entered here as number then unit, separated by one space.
56513.81 ft³
